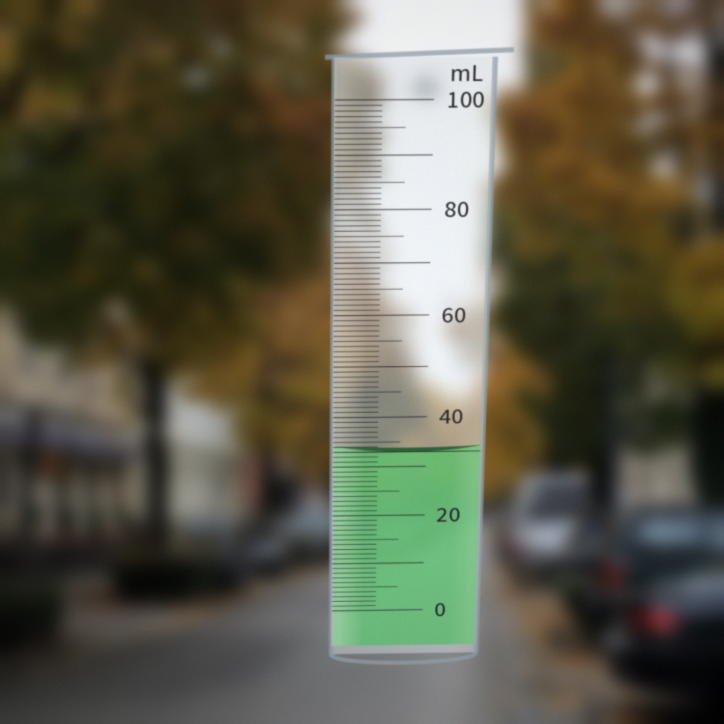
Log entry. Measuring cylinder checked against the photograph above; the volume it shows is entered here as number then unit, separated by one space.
33 mL
